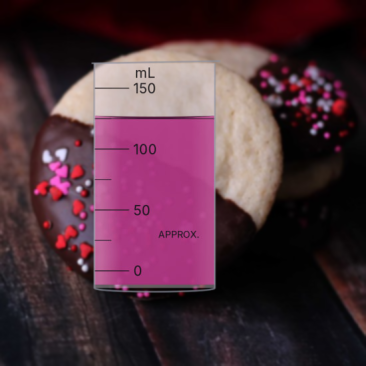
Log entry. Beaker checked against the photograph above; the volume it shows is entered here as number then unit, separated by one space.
125 mL
